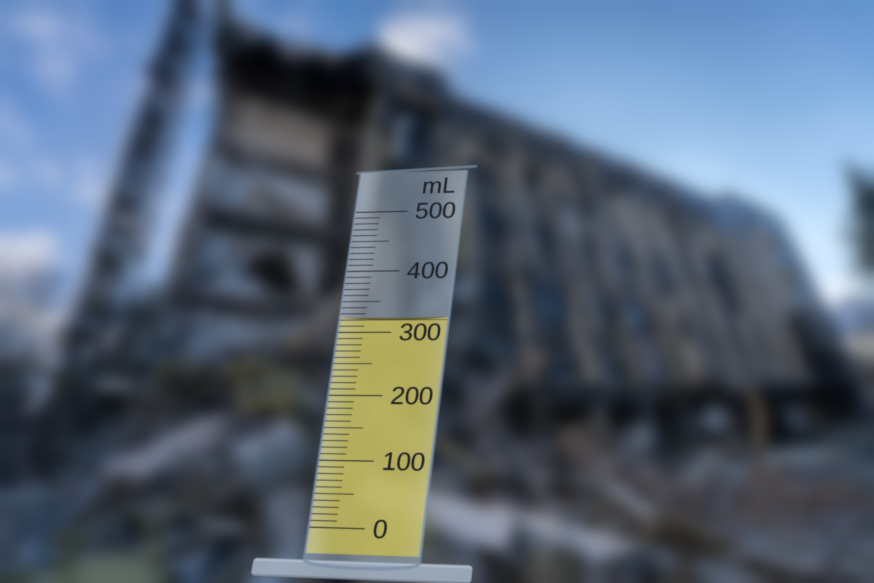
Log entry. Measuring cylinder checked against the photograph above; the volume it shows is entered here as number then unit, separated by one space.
320 mL
